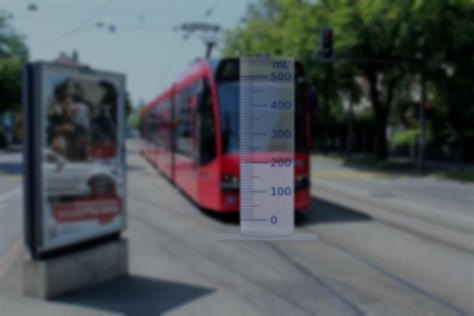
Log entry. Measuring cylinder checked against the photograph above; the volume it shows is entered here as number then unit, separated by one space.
200 mL
